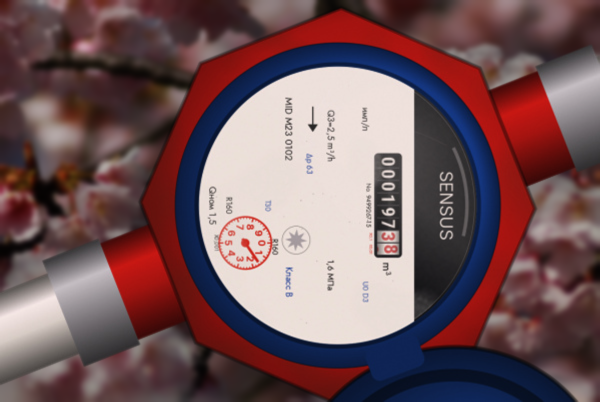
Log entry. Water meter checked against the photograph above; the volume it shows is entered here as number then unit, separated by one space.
197.381 m³
